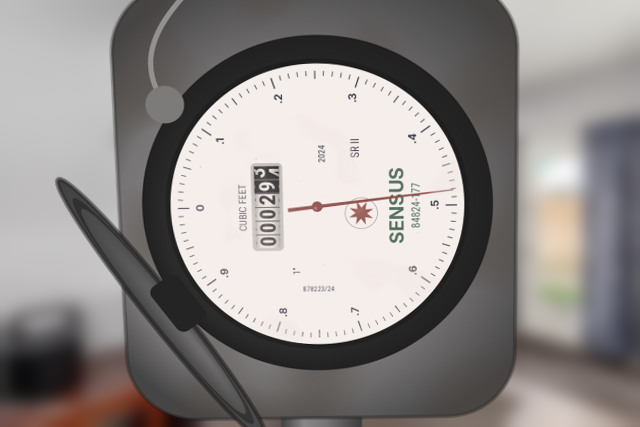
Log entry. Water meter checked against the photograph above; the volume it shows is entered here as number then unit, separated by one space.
293.48 ft³
